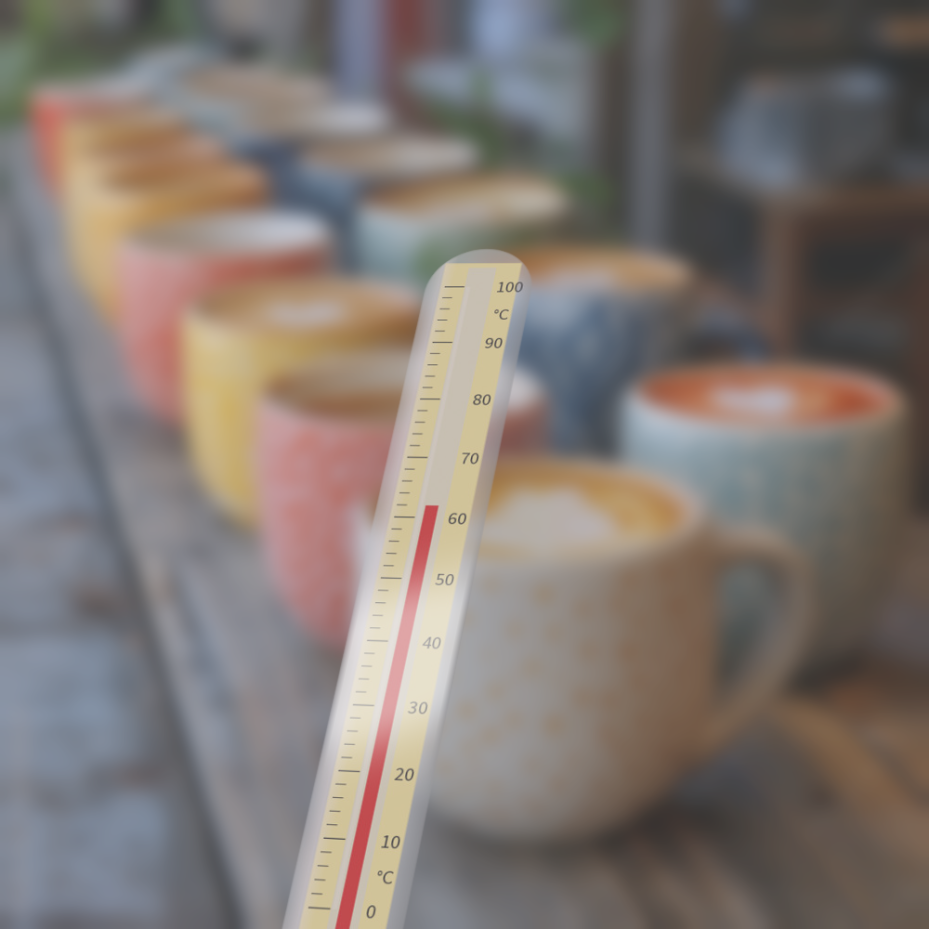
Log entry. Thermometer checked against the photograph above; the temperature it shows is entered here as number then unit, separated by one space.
62 °C
